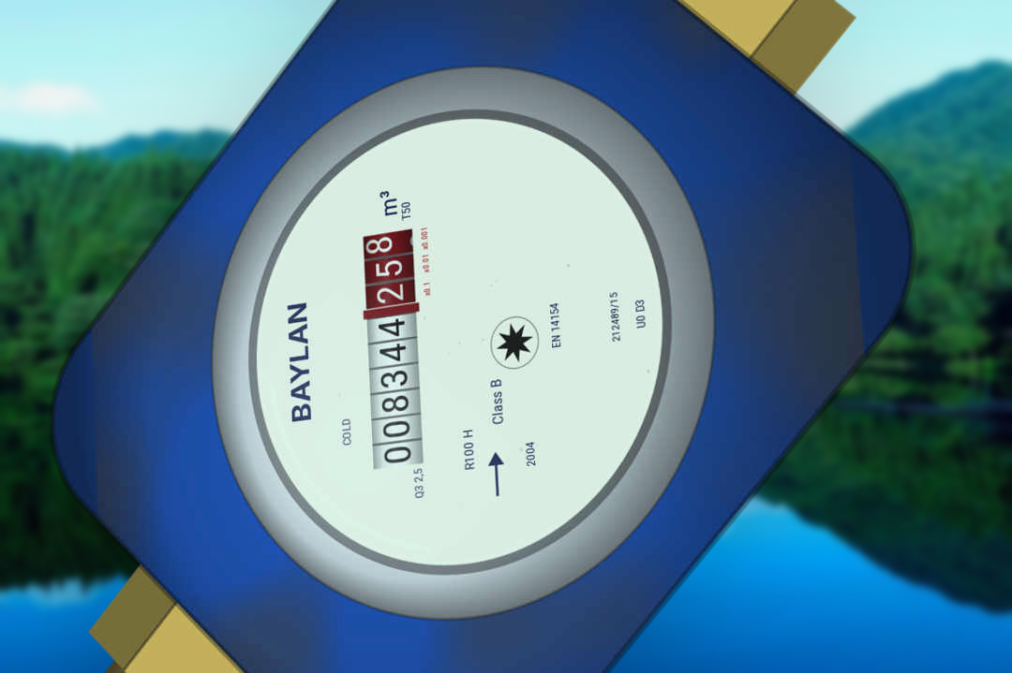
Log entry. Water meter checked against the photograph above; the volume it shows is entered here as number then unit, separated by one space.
8344.258 m³
